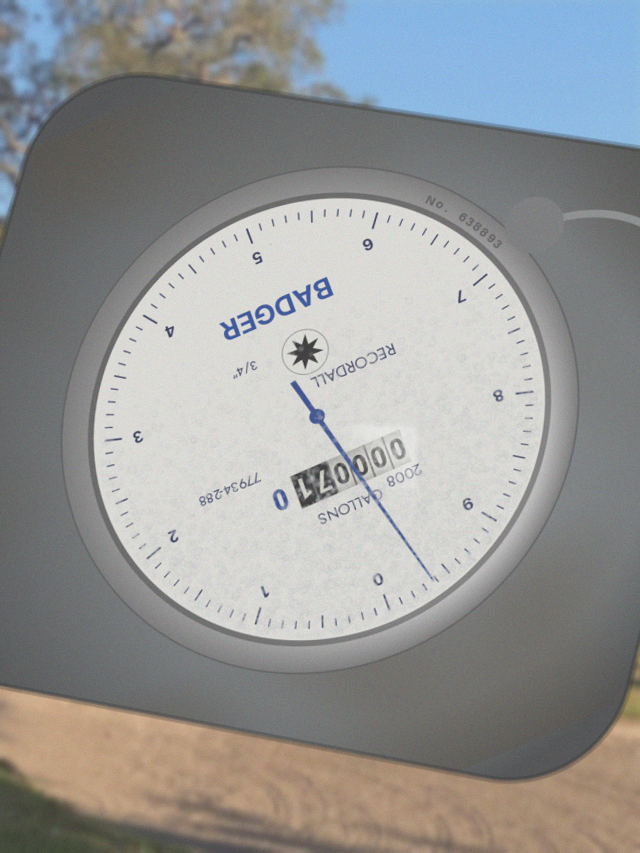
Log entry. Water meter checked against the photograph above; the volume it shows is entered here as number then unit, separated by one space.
709.6 gal
